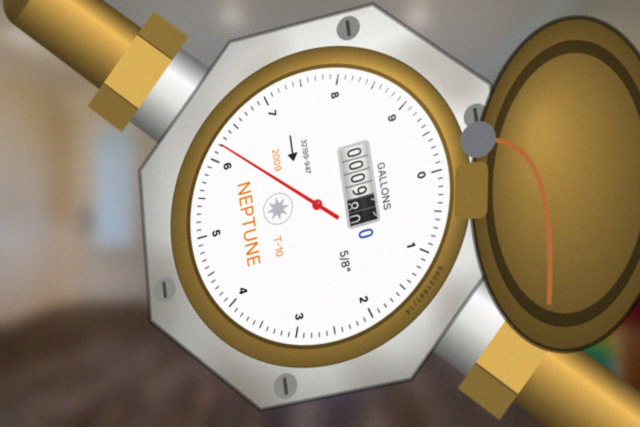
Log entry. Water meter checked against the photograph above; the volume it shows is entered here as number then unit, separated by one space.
9796.2 gal
